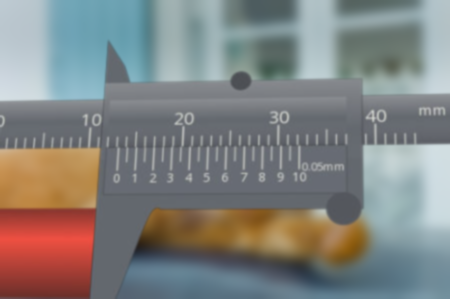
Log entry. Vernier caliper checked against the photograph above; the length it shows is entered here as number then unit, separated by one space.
13.2 mm
